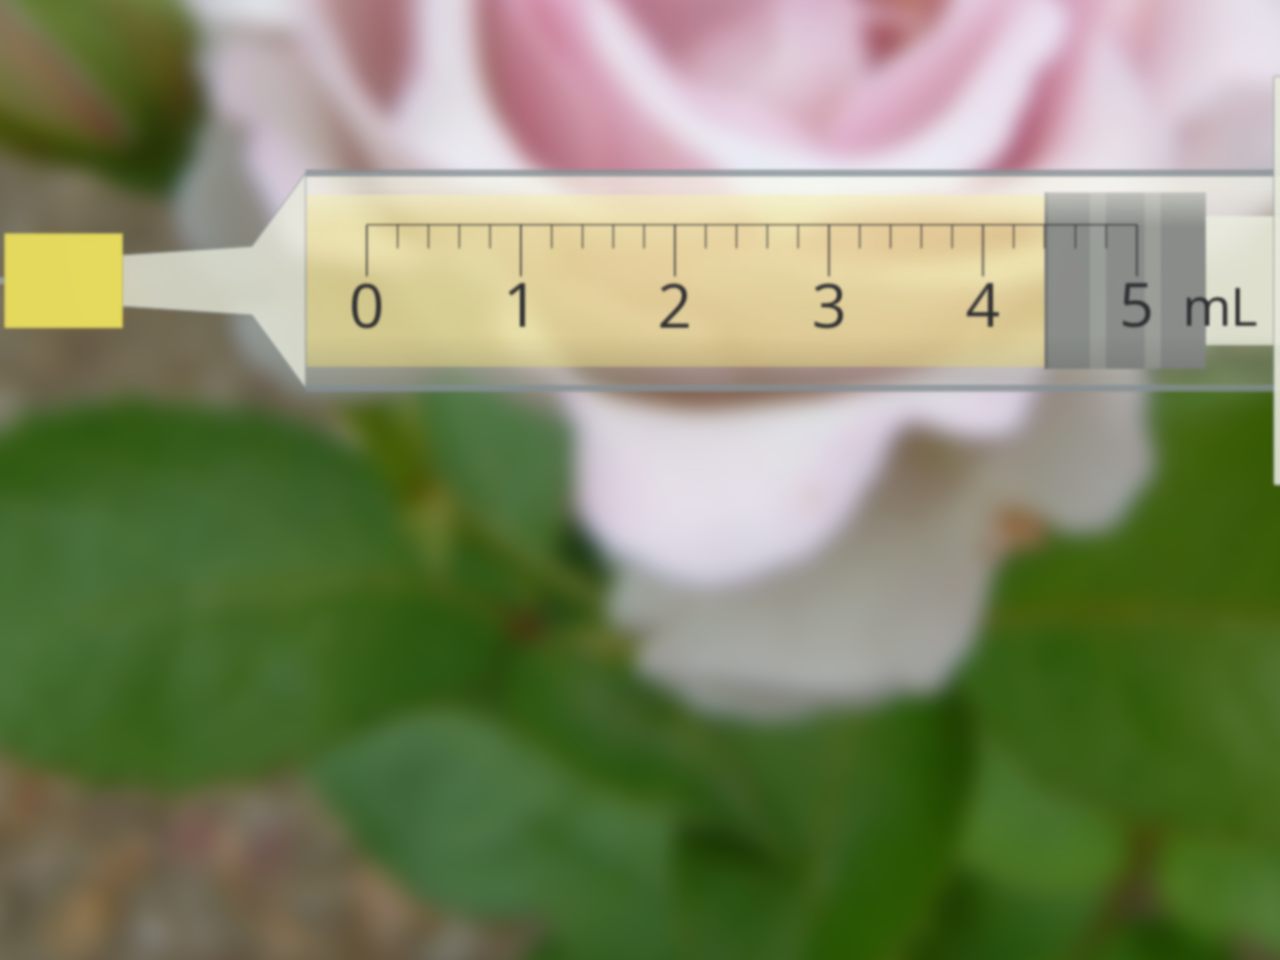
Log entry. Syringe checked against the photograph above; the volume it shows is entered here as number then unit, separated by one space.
4.4 mL
